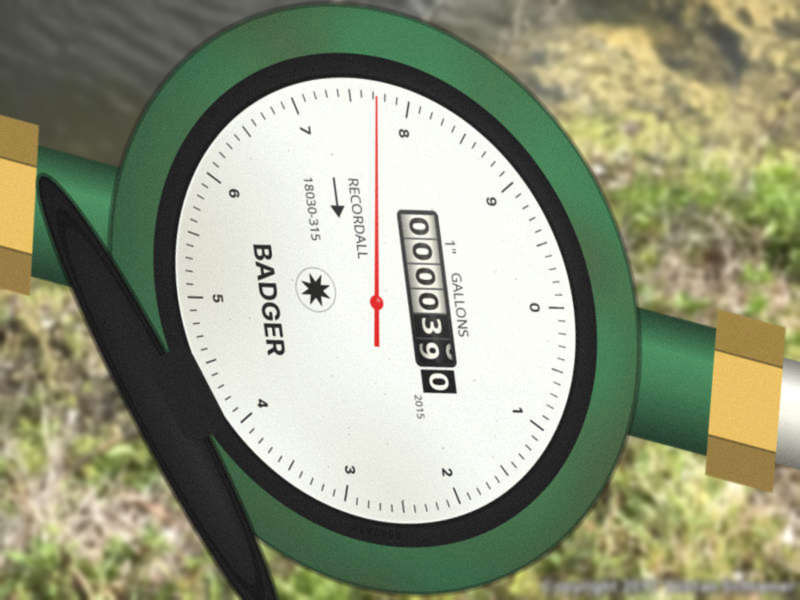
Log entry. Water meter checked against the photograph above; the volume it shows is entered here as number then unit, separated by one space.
387.7 gal
